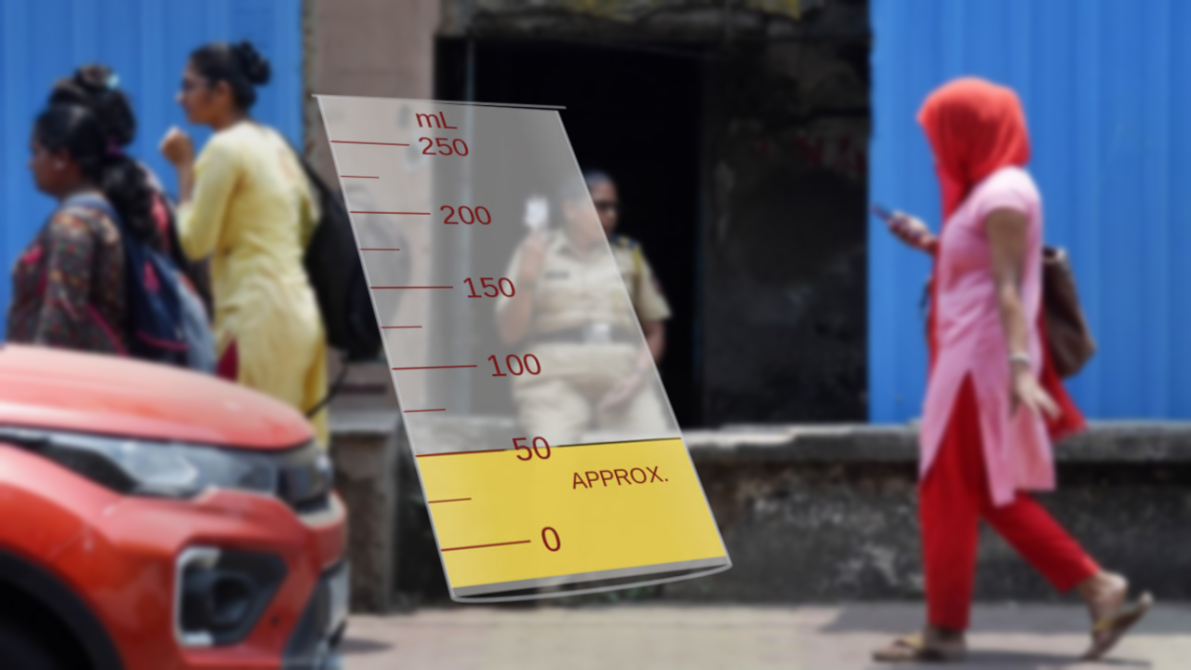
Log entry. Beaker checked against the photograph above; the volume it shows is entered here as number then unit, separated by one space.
50 mL
